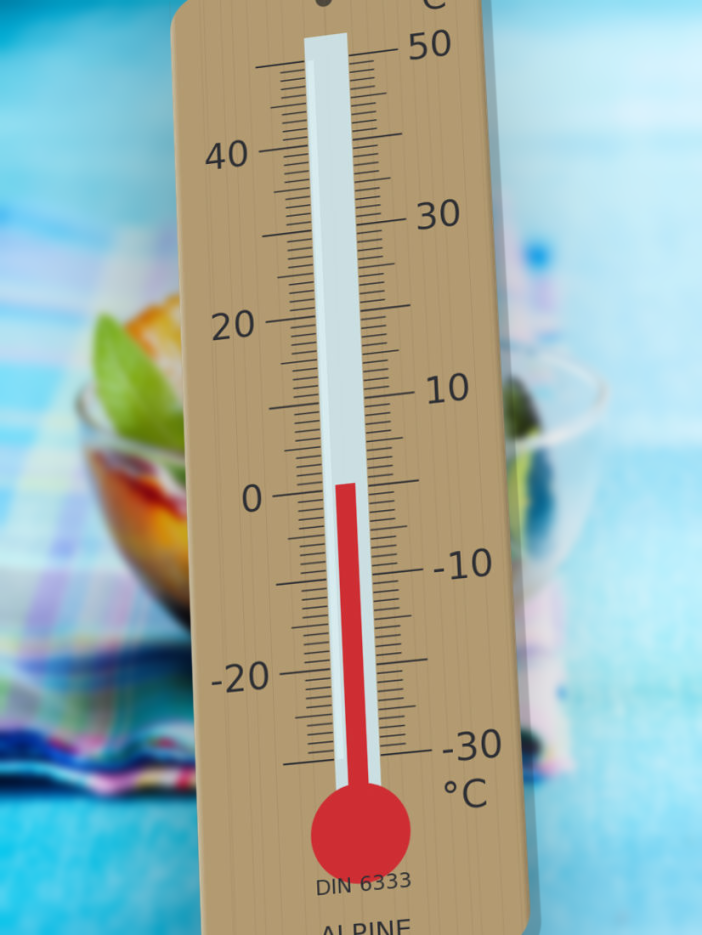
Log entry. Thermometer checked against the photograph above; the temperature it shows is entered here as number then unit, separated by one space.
0.5 °C
